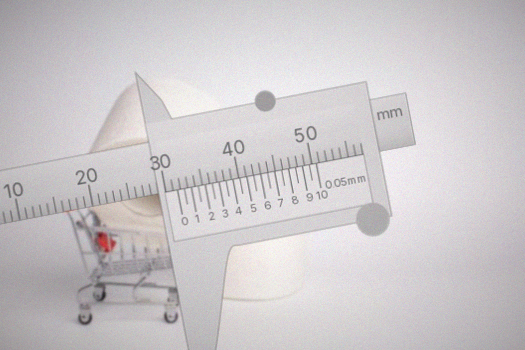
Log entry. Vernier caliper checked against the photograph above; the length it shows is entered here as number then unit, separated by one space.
31.6 mm
